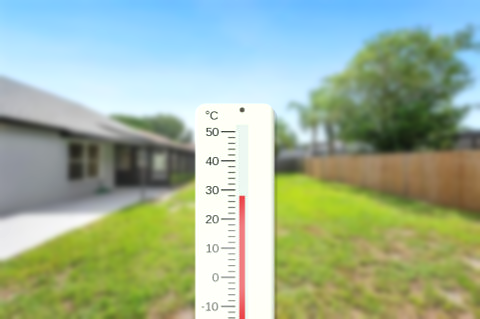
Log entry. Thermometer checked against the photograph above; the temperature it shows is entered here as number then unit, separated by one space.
28 °C
